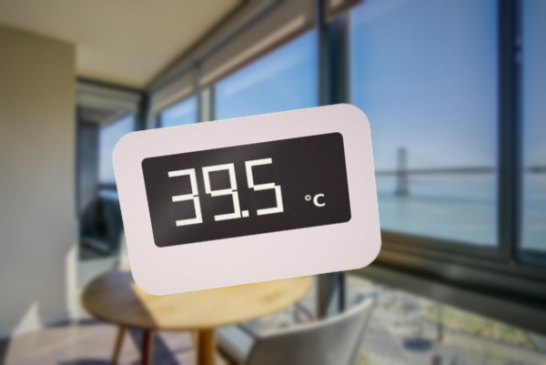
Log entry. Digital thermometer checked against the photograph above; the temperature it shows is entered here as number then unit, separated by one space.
39.5 °C
